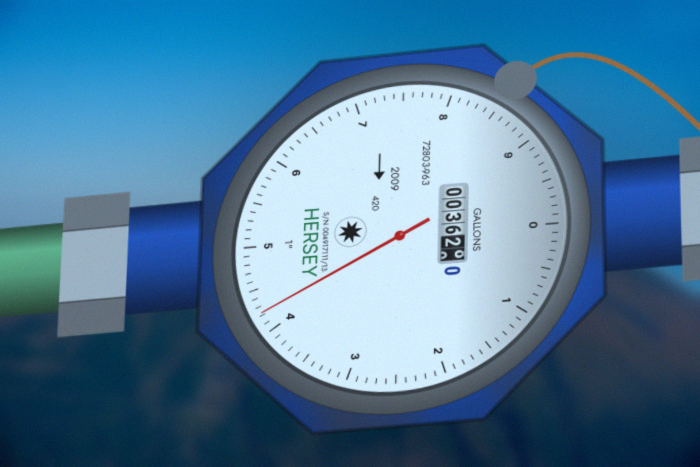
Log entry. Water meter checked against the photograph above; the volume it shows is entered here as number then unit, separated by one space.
36284.2 gal
